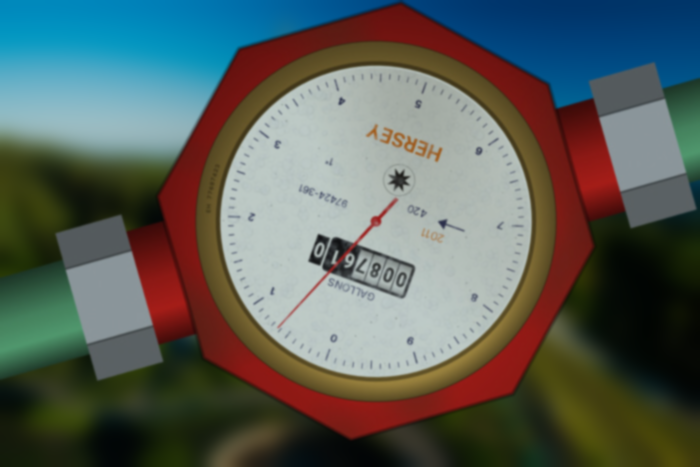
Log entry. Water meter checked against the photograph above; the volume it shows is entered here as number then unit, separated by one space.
87610.6 gal
